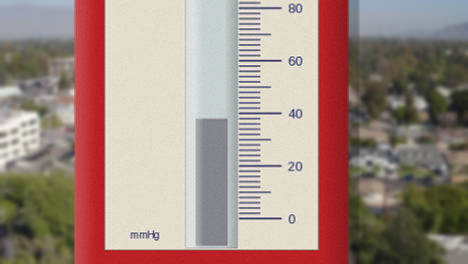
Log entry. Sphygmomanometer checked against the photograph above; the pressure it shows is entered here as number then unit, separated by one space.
38 mmHg
